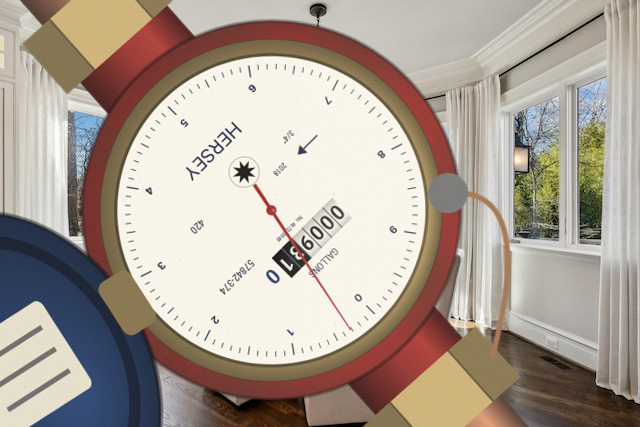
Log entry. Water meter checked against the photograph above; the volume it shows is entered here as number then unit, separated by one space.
9310.3 gal
